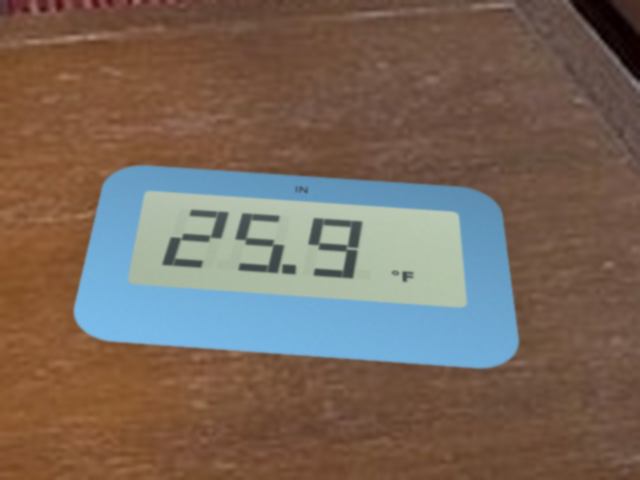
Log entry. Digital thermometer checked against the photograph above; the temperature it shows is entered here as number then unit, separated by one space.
25.9 °F
